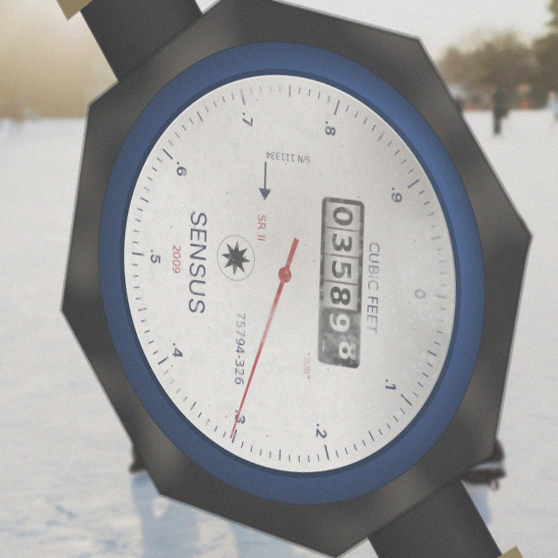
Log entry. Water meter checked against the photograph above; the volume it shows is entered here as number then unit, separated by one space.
35898.30 ft³
